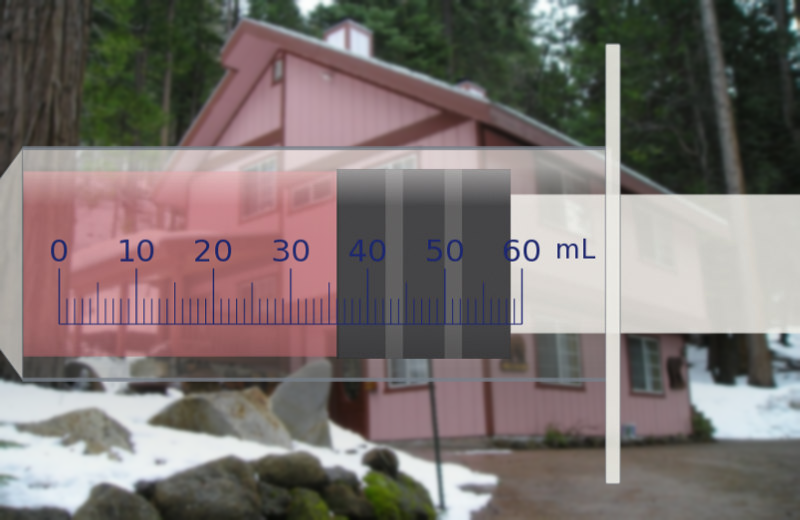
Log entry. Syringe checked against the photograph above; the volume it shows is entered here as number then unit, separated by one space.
36 mL
